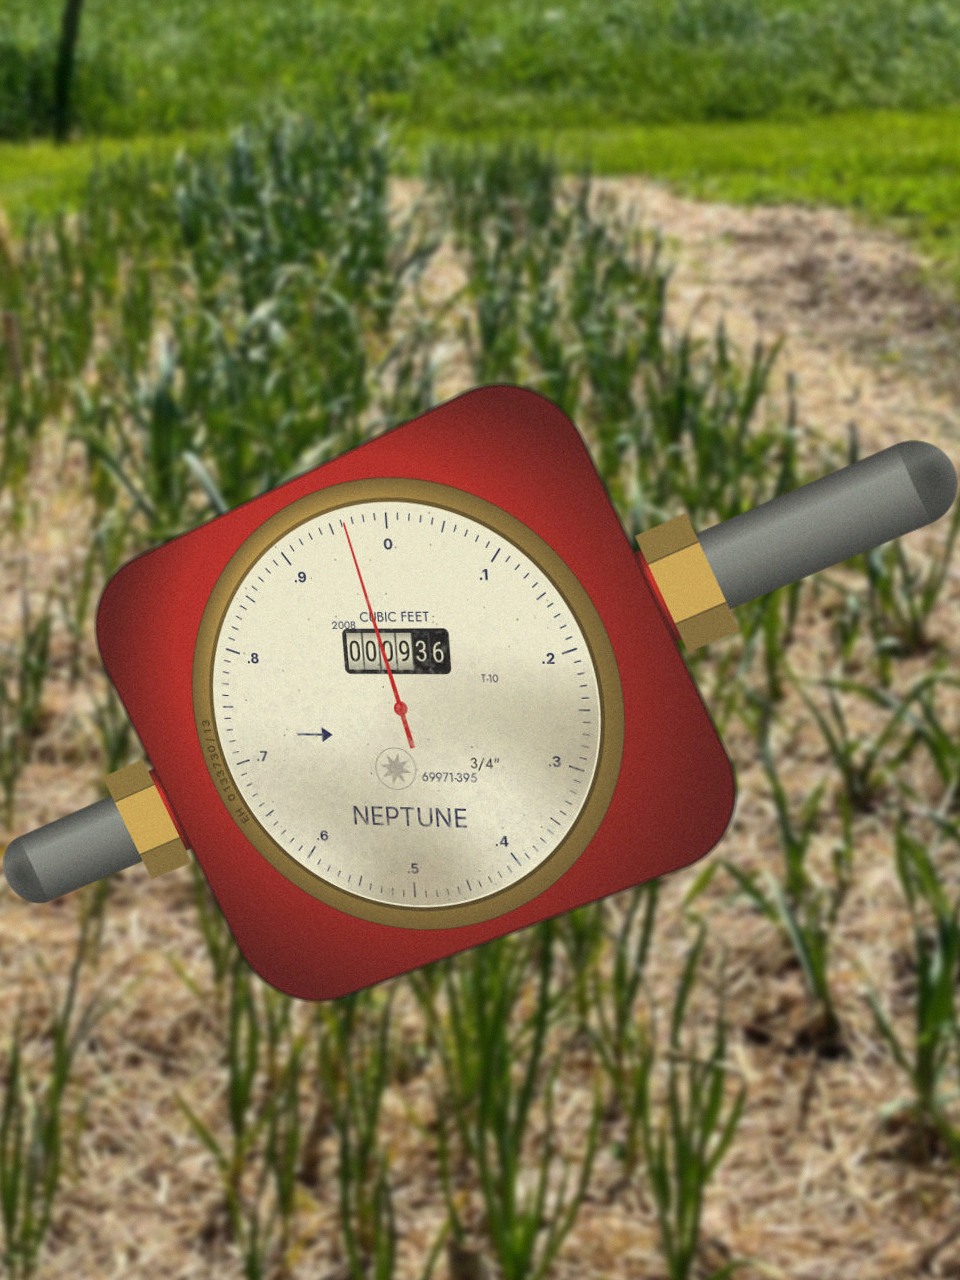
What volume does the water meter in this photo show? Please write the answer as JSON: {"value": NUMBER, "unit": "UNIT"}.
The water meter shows {"value": 935.96, "unit": "ft³"}
